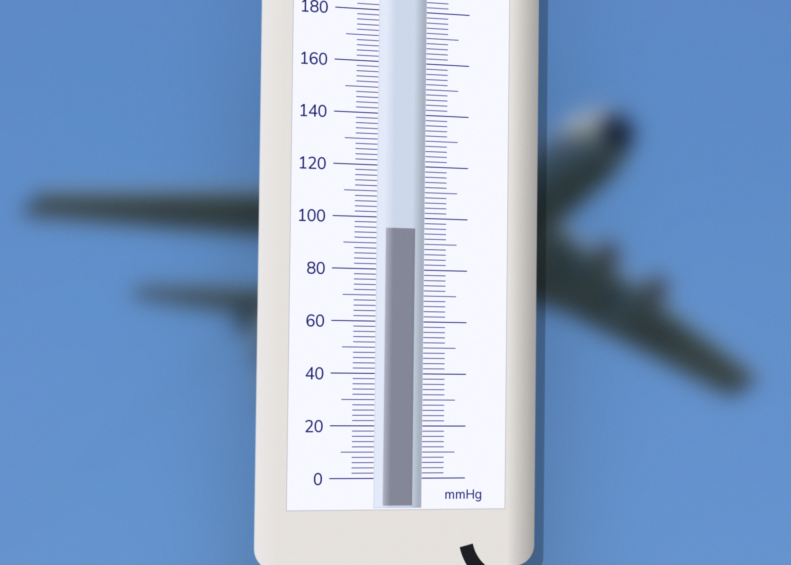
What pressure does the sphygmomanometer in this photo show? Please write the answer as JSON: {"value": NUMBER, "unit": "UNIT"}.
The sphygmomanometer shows {"value": 96, "unit": "mmHg"}
